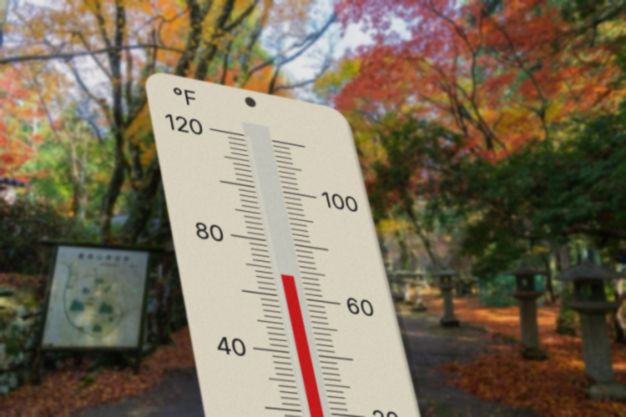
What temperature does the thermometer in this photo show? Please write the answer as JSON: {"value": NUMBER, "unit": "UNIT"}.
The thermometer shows {"value": 68, "unit": "°F"}
